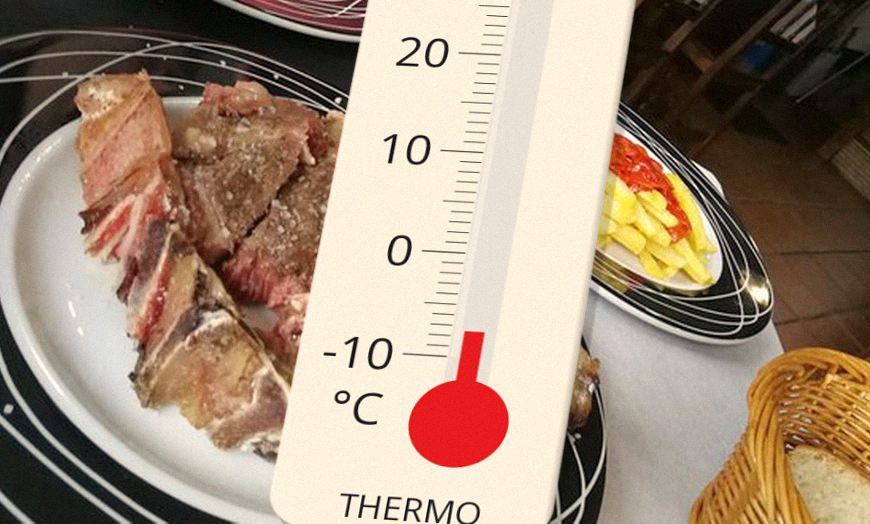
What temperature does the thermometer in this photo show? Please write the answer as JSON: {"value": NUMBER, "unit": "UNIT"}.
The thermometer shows {"value": -7.5, "unit": "°C"}
